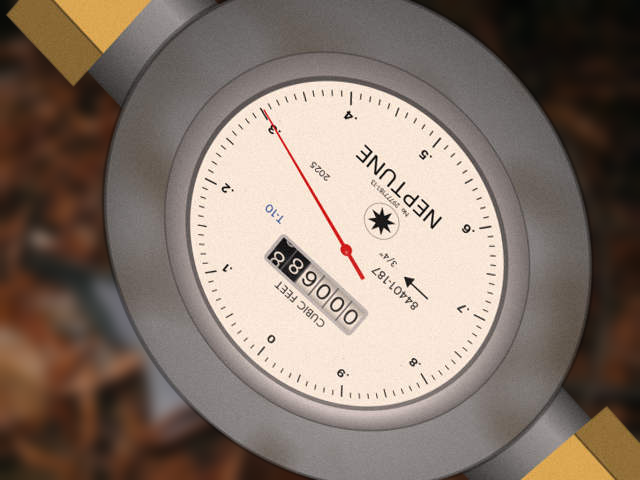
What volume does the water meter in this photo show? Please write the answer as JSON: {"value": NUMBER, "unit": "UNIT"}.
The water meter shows {"value": 688.30, "unit": "ft³"}
